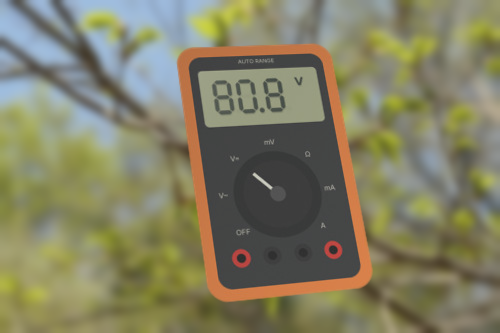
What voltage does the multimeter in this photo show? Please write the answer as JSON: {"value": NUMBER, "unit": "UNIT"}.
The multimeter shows {"value": 80.8, "unit": "V"}
